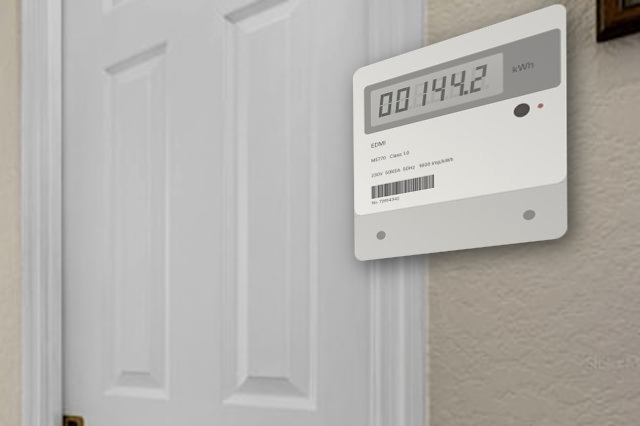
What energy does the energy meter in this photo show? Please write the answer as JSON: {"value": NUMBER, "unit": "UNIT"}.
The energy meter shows {"value": 144.2, "unit": "kWh"}
